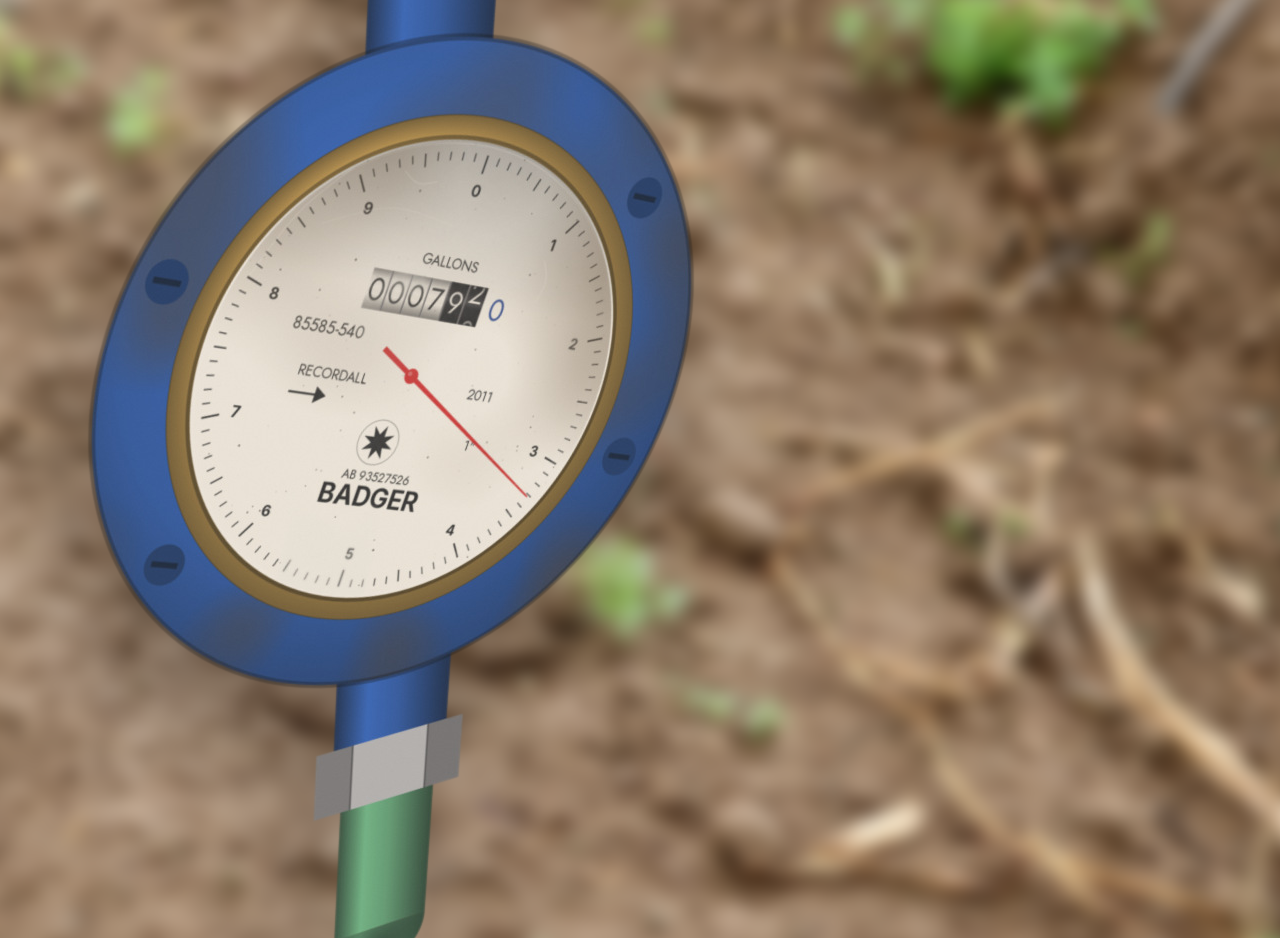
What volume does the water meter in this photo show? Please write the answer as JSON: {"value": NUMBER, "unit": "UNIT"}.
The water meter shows {"value": 7923.3, "unit": "gal"}
